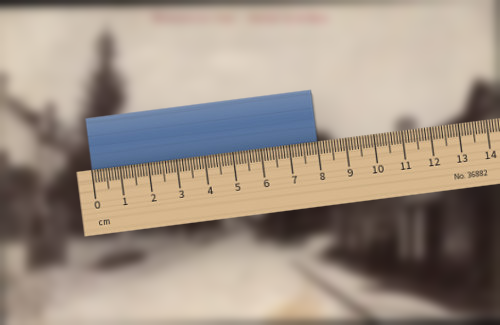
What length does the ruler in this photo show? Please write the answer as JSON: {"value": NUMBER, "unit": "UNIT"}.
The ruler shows {"value": 8, "unit": "cm"}
